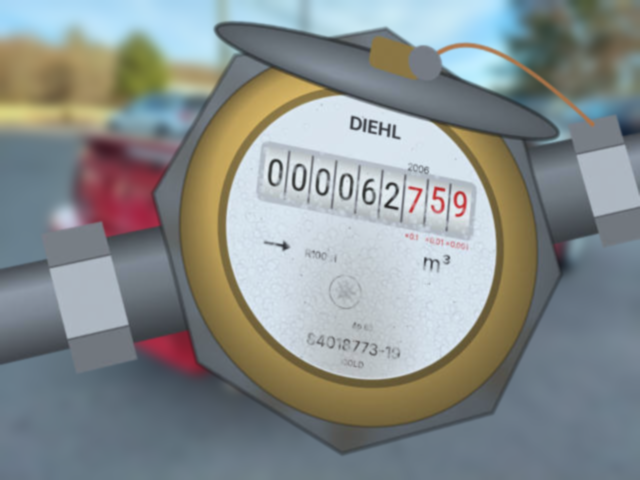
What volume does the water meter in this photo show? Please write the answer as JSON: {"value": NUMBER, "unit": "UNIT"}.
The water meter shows {"value": 62.759, "unit": "m³"}
